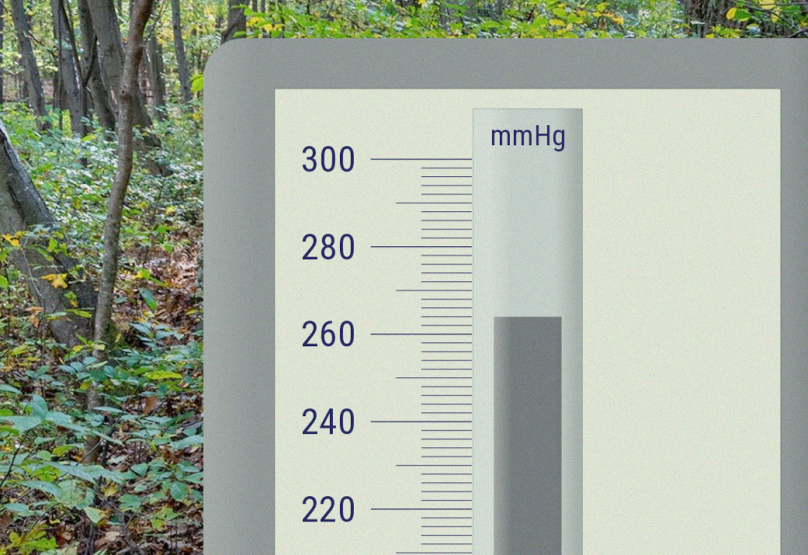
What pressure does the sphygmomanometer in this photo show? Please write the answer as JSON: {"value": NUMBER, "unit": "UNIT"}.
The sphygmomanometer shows {"value": 264, "unit": "mmHg"}
